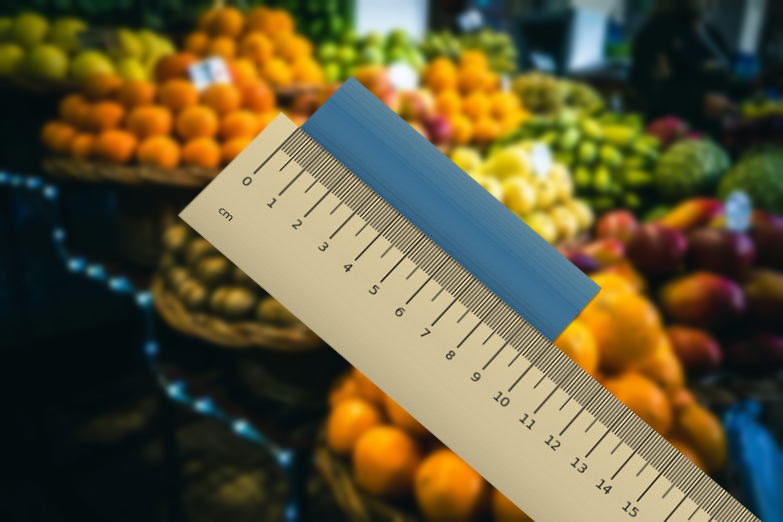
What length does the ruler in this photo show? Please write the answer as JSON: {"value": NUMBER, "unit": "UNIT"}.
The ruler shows {"value": 10, "unit": "cm"}
